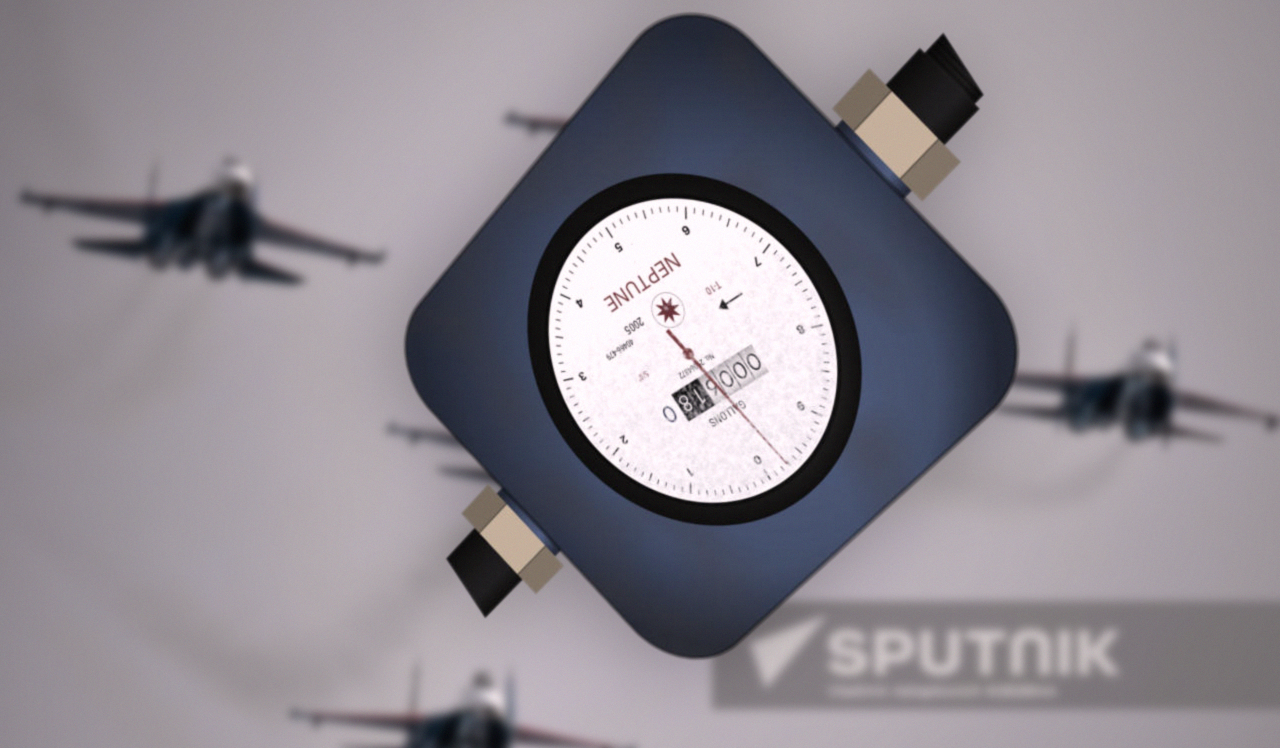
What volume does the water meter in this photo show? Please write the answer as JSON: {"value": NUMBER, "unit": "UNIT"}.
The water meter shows {"value": 6179.7, "unit": "gal"}
